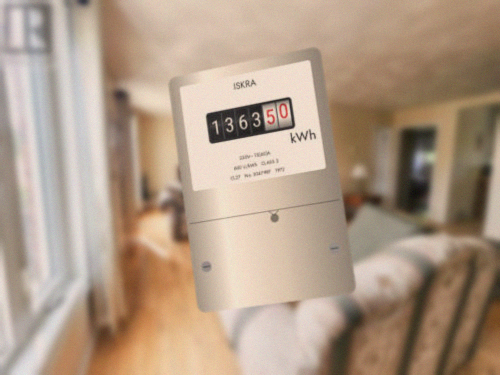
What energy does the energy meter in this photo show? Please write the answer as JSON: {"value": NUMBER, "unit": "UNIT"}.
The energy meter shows {"value": 1363.50, "unit": "kWh"}
